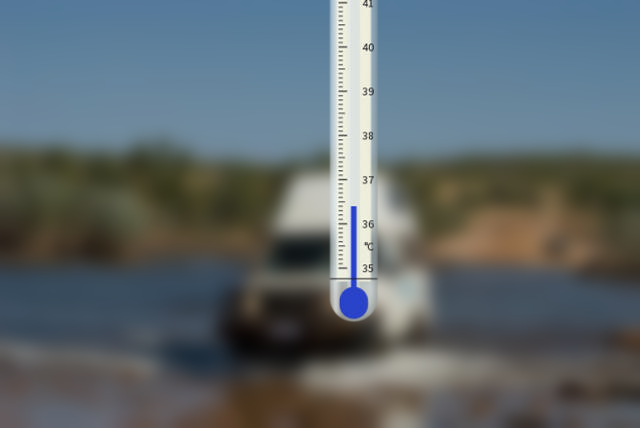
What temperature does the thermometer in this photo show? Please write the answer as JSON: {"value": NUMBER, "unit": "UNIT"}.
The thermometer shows {"value": 36.4, "unit": "°C"}
